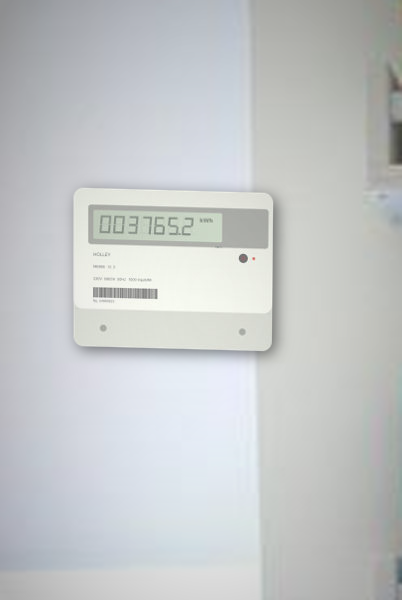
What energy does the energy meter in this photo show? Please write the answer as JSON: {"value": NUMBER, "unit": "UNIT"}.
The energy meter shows {"value": 3765.2, "unit": "kWh"}
